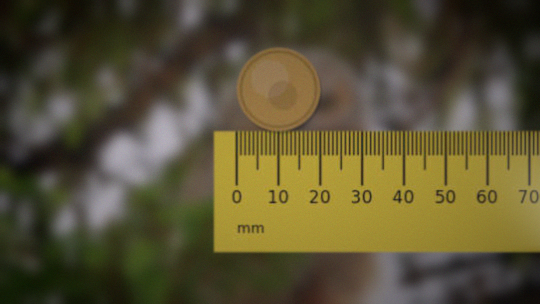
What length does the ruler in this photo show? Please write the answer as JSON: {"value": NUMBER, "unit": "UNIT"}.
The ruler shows {"value": 20, "unit": "mm"}
